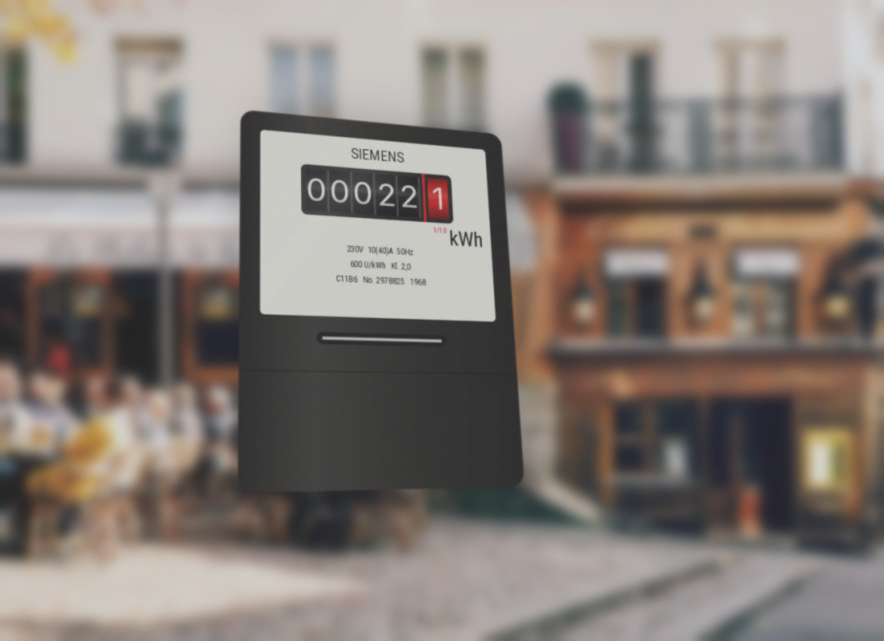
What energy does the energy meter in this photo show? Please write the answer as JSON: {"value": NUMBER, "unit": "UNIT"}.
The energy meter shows {"value": 22.1, "unit": "kWh"}
